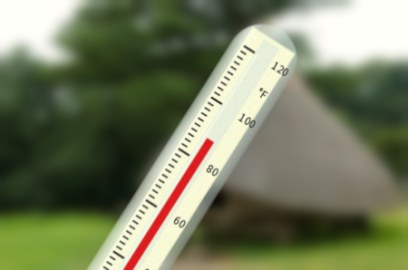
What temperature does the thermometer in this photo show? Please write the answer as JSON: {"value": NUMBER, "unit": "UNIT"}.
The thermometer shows {"value": 88, "unit": "°F"}
